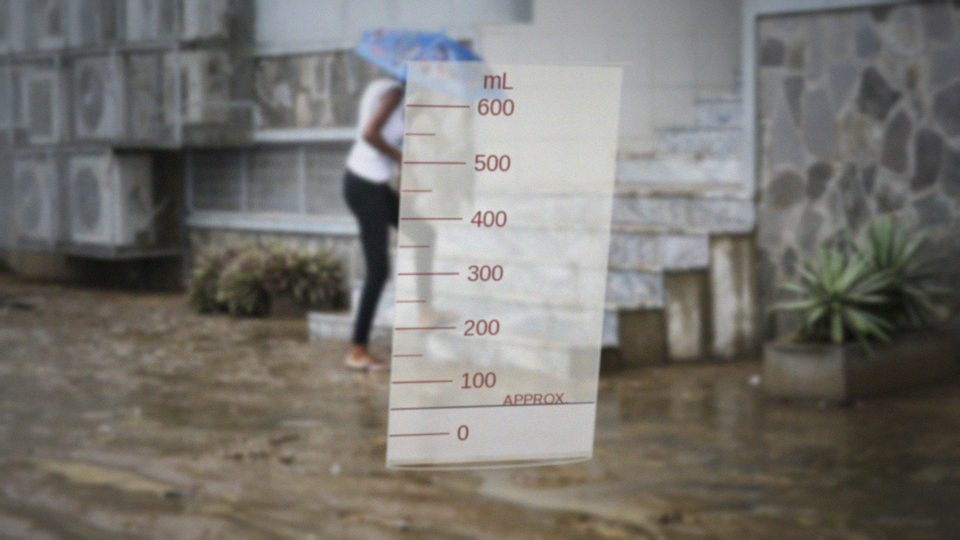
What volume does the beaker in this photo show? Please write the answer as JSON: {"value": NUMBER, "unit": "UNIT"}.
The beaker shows {"value": 50, "unit": "mL"}
